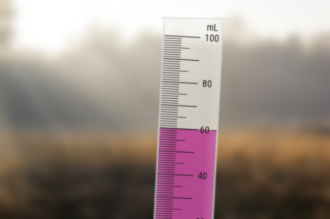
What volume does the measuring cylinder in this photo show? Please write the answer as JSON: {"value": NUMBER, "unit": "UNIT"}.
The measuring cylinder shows {"value": 60, "unit": "mL"}
